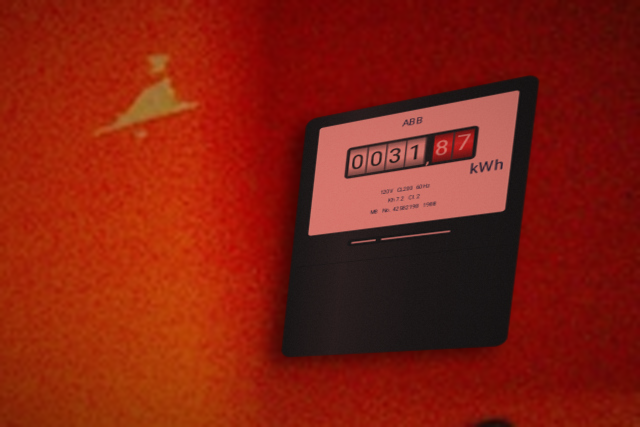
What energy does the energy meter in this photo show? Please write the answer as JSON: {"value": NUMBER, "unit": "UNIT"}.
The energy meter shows {"value": 31.87, "unit": "kWh"}
